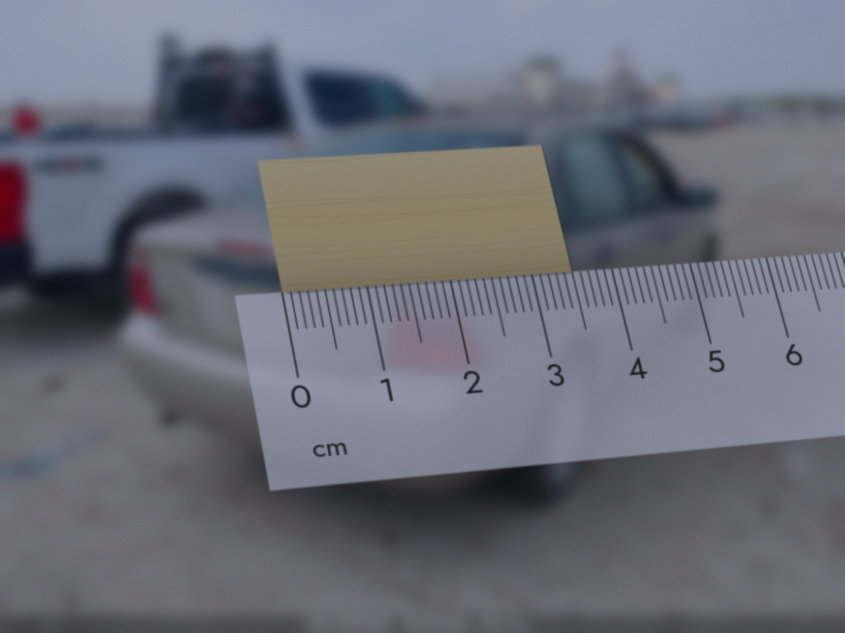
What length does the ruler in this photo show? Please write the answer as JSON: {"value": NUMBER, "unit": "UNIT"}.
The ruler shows {"value": 3.5, "unit": "cm"}
